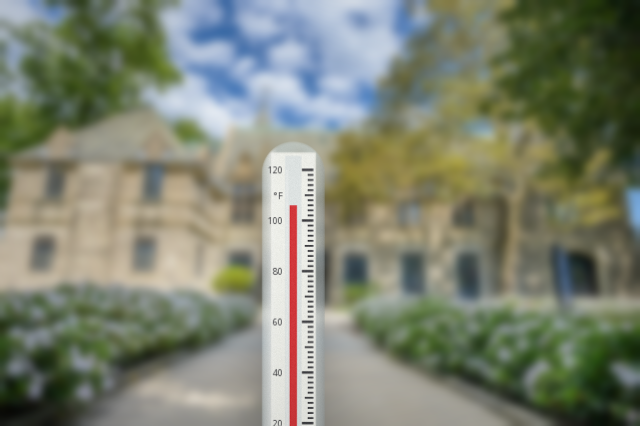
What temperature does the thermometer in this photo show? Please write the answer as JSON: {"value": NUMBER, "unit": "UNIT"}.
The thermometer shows {"value": 106, "unit": "°F"}
